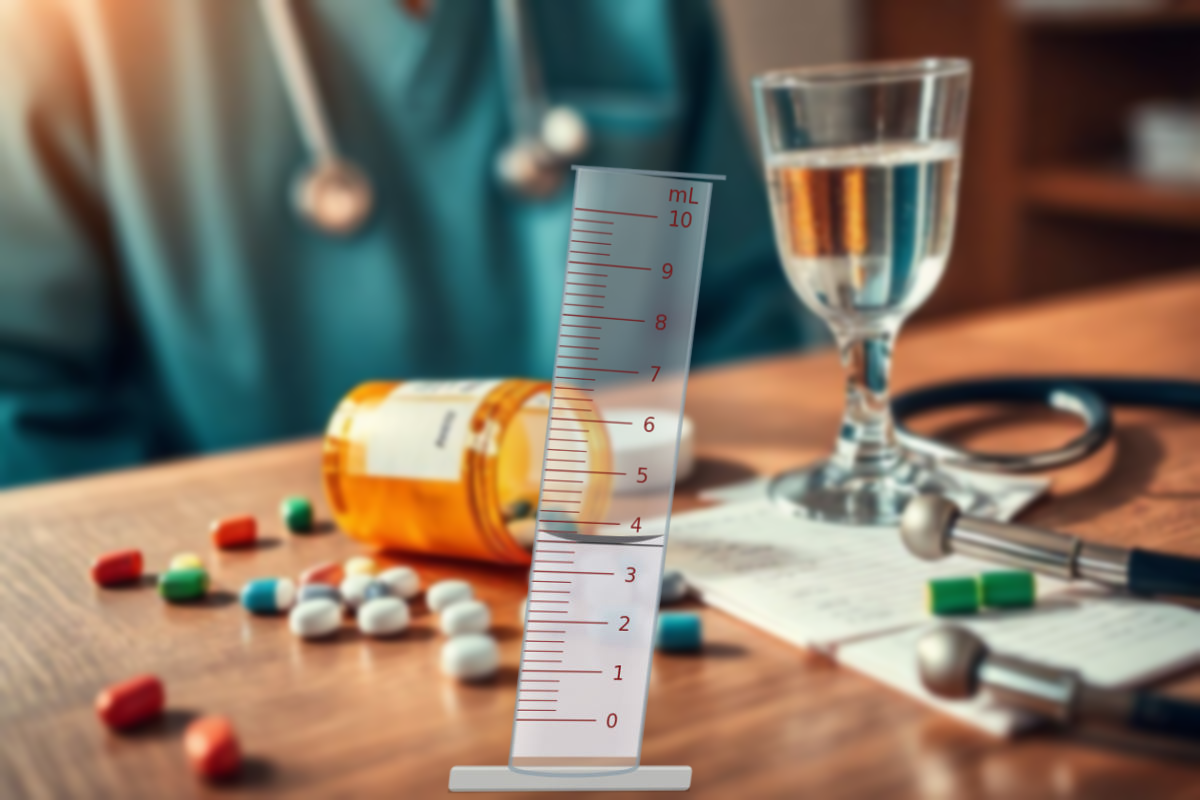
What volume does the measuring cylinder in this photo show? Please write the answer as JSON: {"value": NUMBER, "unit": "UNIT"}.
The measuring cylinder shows {"value": 3.6, "unit": "mL"}
